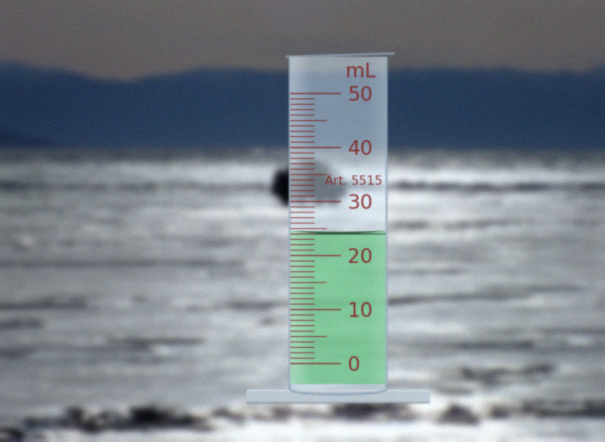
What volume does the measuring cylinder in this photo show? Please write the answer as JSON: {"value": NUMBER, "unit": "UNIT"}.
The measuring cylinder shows {"value": 24, "unit": "mL"}
